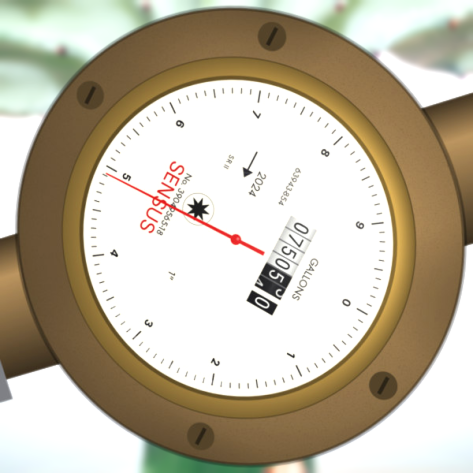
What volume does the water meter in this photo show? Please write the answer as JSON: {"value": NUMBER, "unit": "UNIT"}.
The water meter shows {"value": 750534.9, "unit": "gal"}
